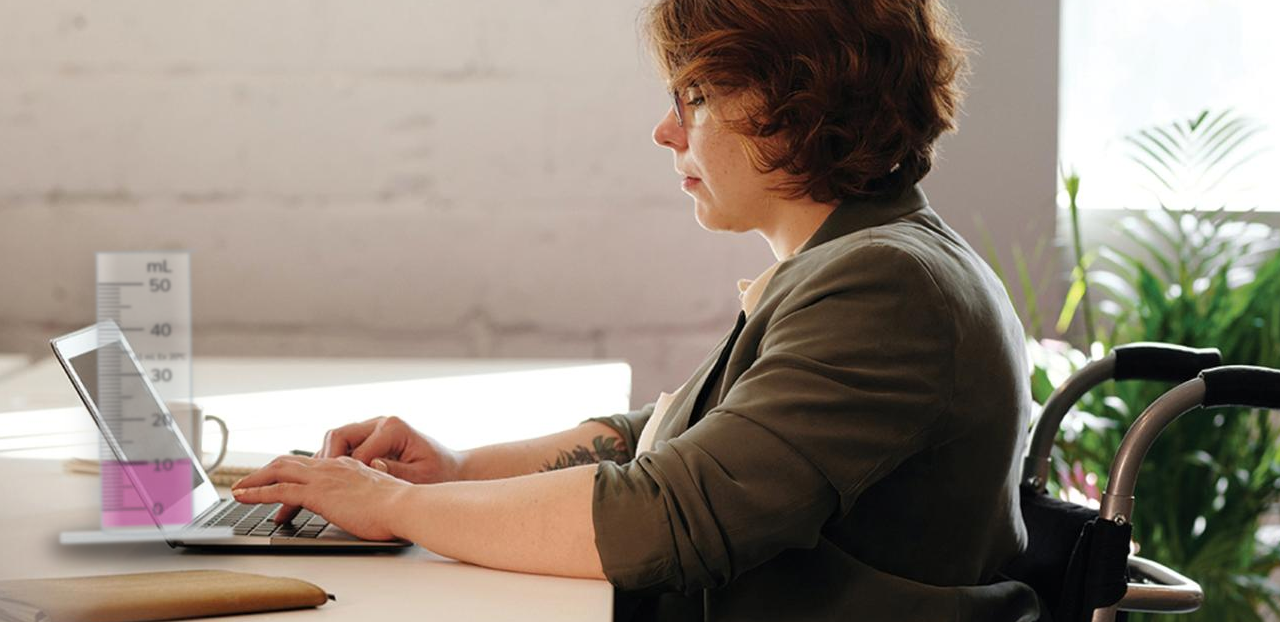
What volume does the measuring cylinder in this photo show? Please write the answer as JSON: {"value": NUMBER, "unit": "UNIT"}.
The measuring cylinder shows {"value": 10, "unit": "mL"}
